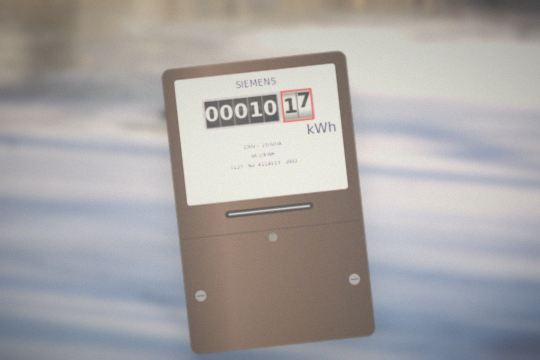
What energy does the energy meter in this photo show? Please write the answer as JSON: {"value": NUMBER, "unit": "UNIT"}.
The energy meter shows {"value": 10.17, "unit": "kWh"}
